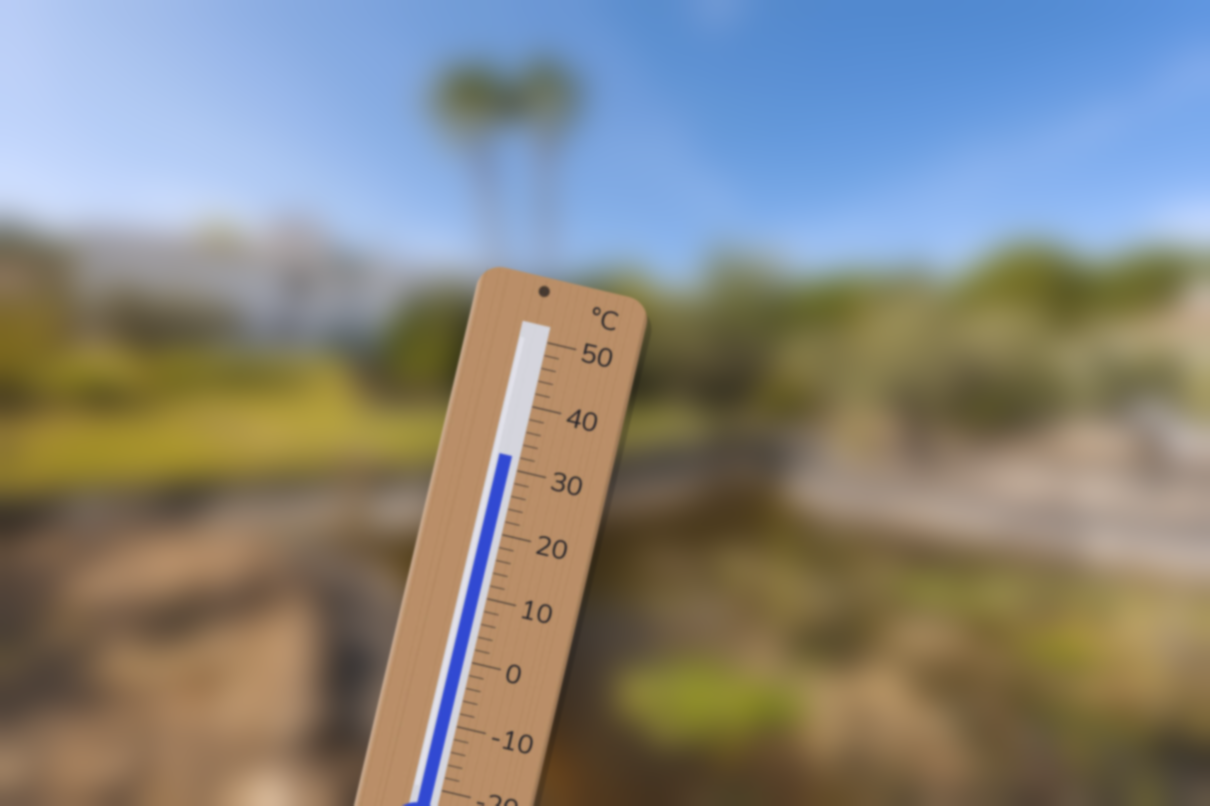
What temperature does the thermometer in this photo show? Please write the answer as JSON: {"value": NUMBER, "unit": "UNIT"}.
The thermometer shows {"value": 32, "unit": "°C"}
